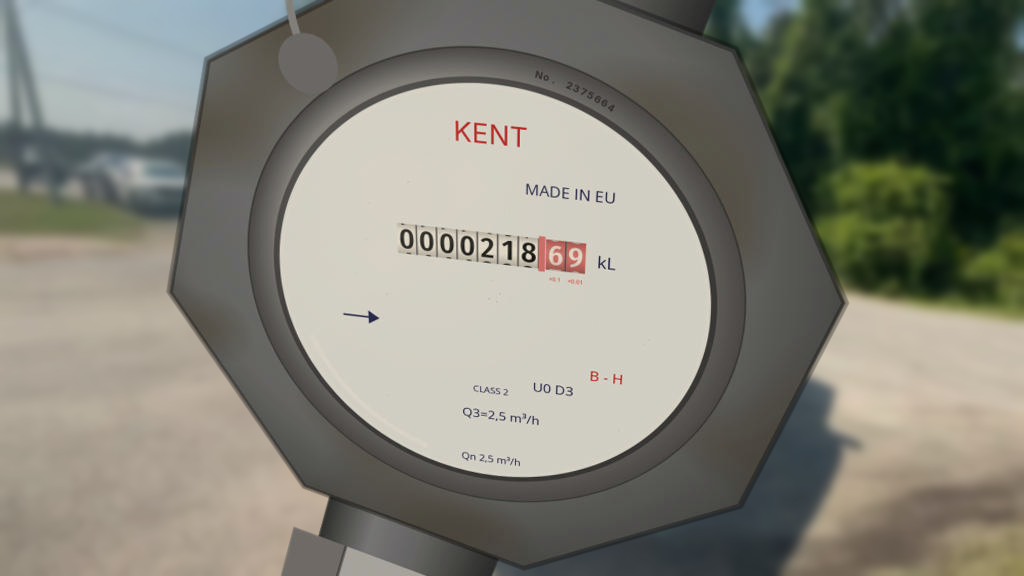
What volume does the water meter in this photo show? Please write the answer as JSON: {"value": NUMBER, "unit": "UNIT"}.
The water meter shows {"value": 218.69, "unit": "kL"}
